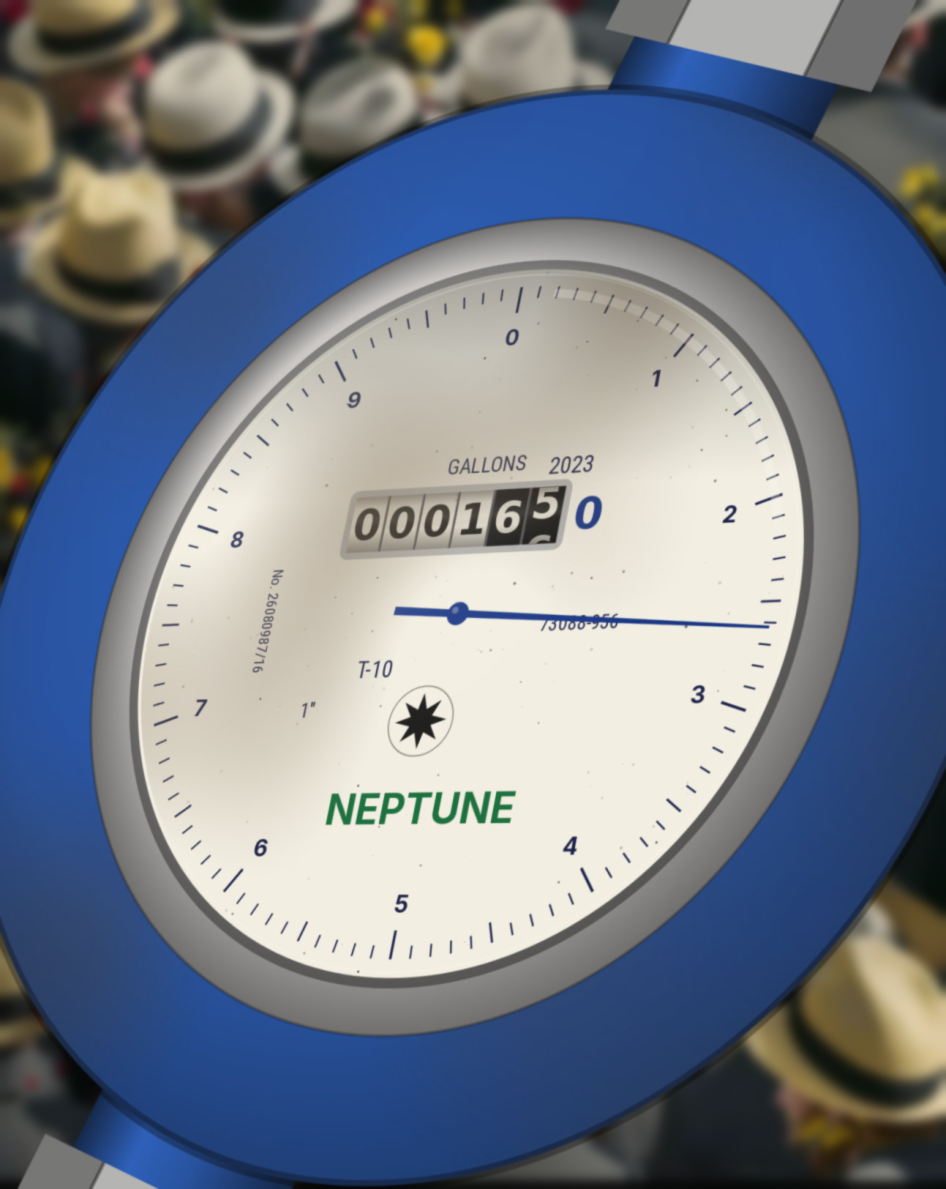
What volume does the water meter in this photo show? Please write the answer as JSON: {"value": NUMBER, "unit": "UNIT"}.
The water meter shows {"value": 1652.6, "unit": "gal"}
